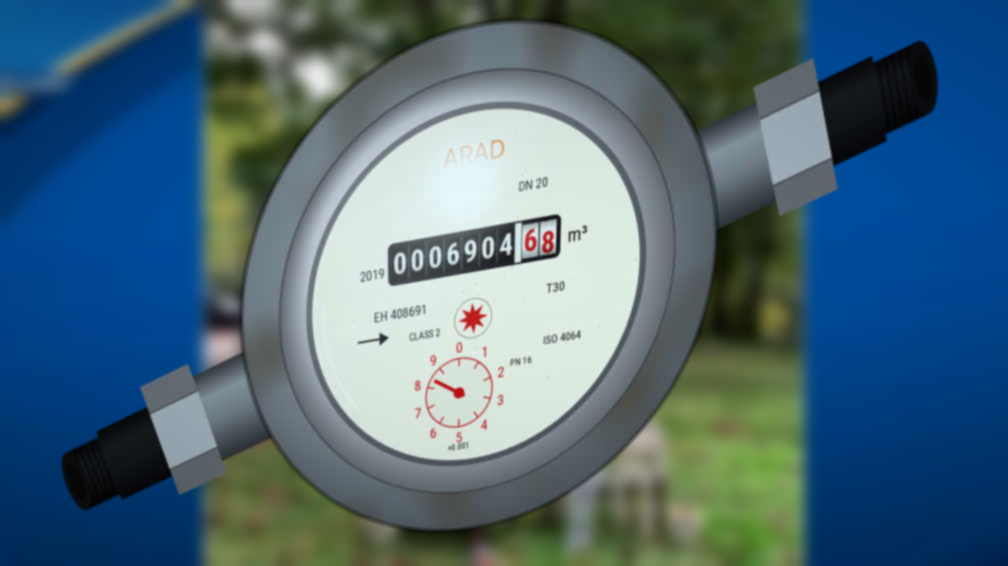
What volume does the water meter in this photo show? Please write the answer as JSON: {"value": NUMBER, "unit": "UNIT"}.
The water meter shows {"value": 6904.678, "unit": "m³"}
